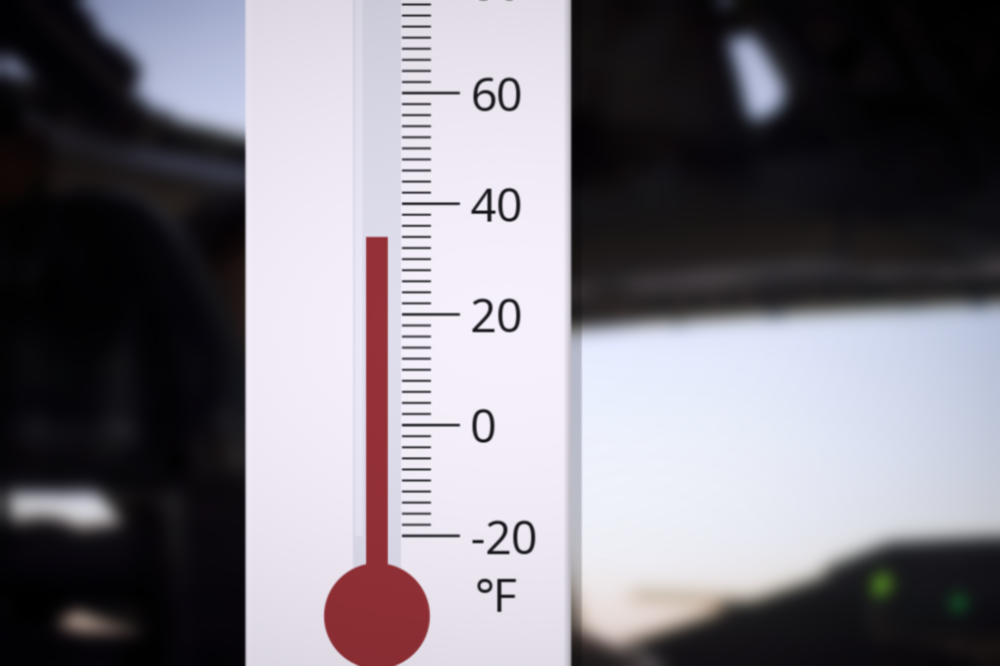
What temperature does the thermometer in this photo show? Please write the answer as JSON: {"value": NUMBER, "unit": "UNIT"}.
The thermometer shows {"value": 34, "unit": "°F"}
